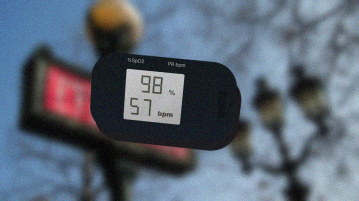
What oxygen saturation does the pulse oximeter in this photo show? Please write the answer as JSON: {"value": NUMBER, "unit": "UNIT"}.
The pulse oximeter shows {"value": 98, "unit": "%"}
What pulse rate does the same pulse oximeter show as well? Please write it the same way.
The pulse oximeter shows {"value": 57, "unit": "bpm"}
